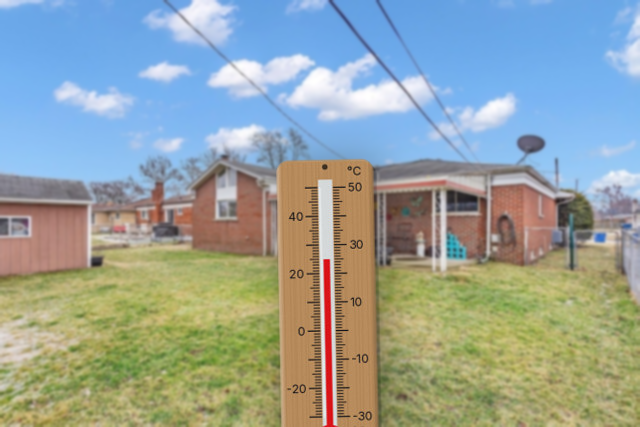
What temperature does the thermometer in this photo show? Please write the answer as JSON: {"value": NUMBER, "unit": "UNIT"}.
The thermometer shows {"value": 25, "unit": "°C"}
